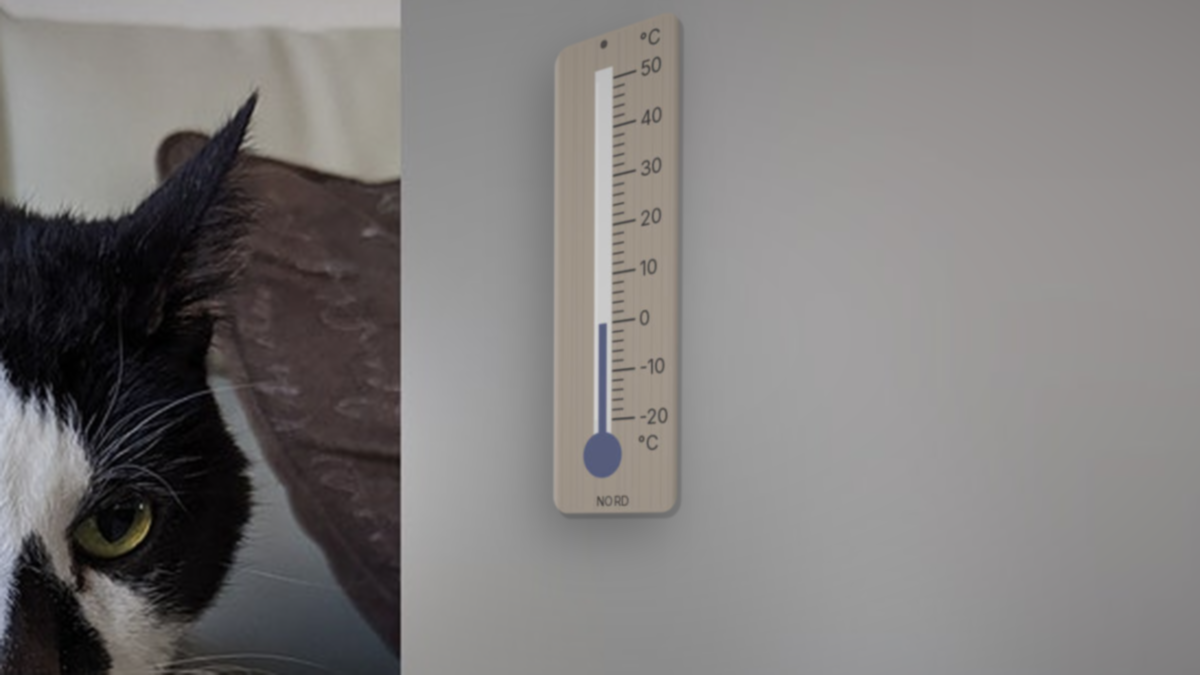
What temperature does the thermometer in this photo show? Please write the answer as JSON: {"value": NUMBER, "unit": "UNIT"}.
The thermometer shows {"value": 0, "unit": "°C"}
